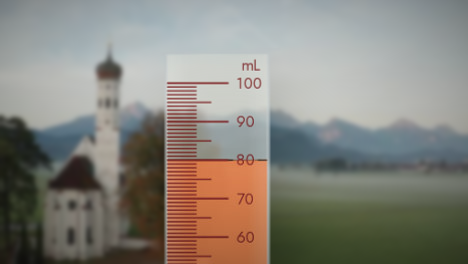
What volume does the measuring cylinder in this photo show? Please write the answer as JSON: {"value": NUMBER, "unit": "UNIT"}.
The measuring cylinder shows {"value": 80, "unit": "mL"}
